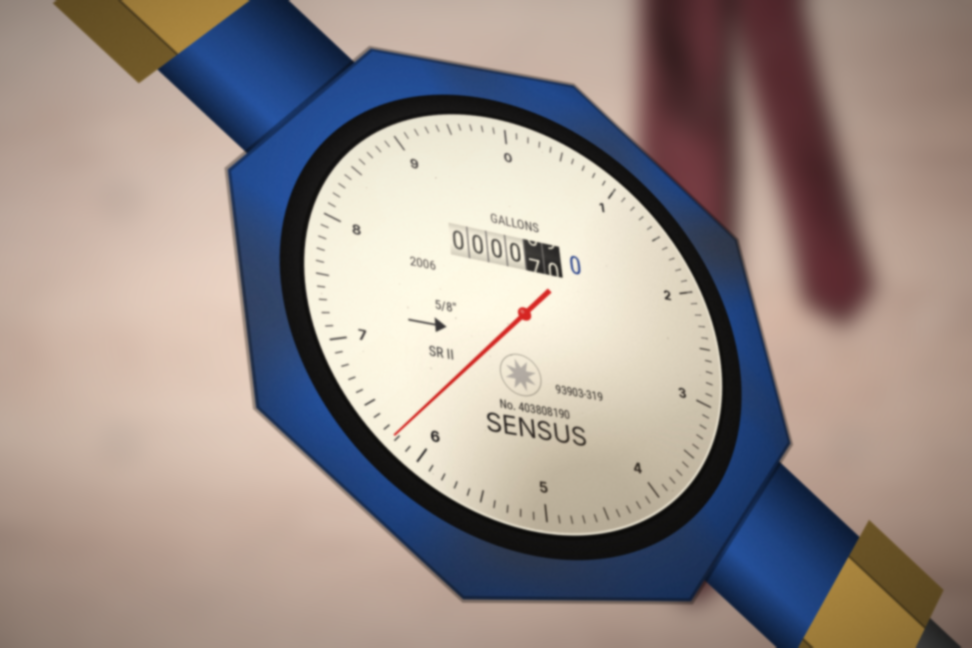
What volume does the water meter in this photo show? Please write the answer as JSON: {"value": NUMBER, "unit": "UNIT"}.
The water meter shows {"value": 696.2, "unit": "gal"}
